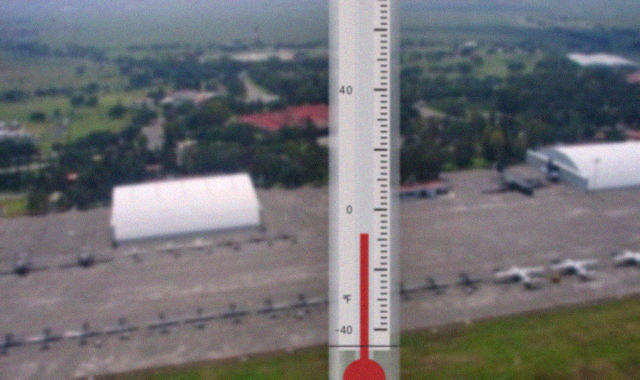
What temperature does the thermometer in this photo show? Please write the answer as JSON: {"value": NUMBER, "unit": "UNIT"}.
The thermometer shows {"value": -8, "unit": "°F"}
